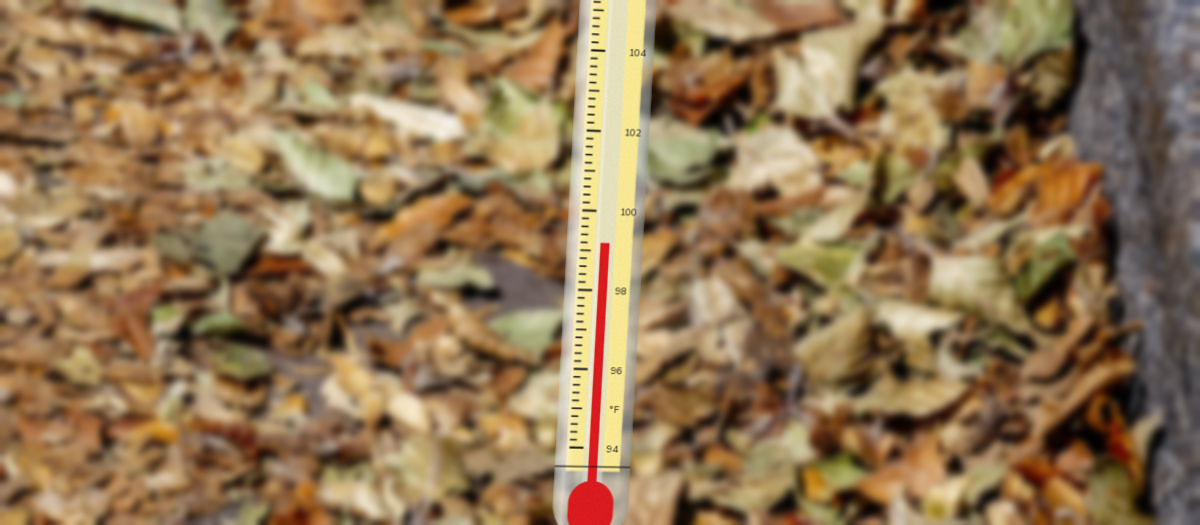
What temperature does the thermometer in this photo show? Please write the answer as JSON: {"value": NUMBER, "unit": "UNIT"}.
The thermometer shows {"value": 99.2, "unit": "°F"}
